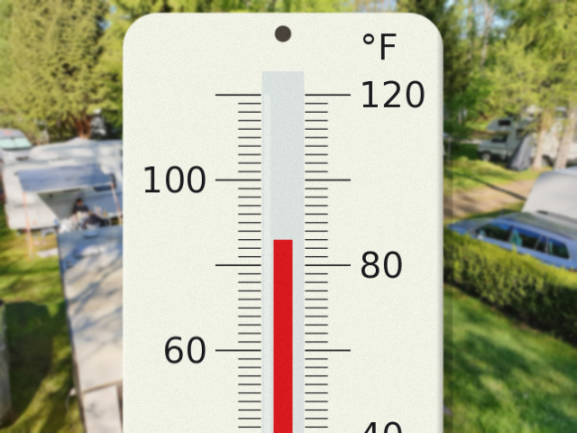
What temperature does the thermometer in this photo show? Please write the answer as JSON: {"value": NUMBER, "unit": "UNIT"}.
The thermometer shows {"value": 86, "unit": "°F"}
